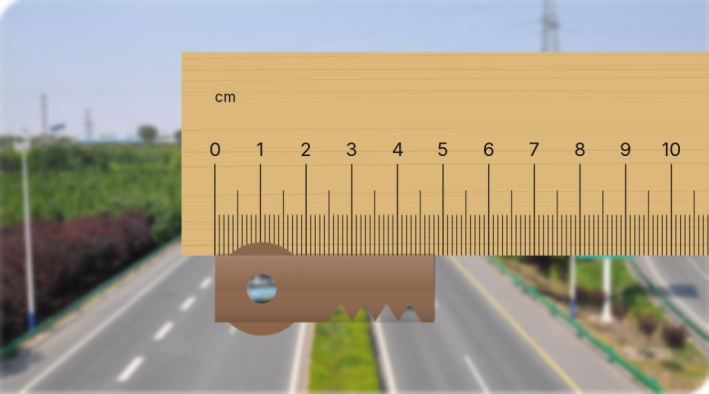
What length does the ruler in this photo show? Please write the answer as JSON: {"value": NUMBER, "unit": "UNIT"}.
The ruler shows {"value": 4.8, "unit": "cm"}
